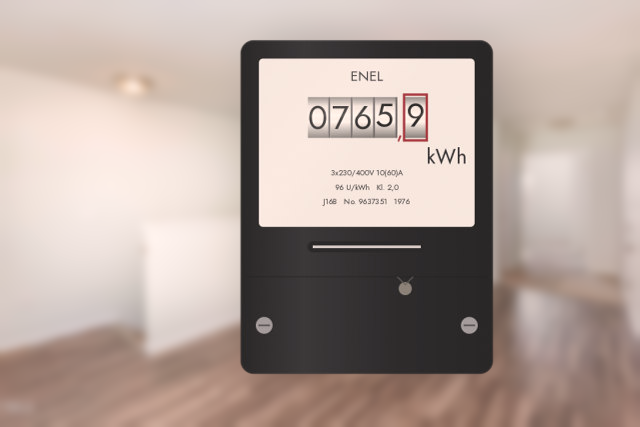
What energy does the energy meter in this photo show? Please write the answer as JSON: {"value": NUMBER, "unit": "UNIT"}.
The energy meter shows {"value": 765.9, "unit": "kWh"}
